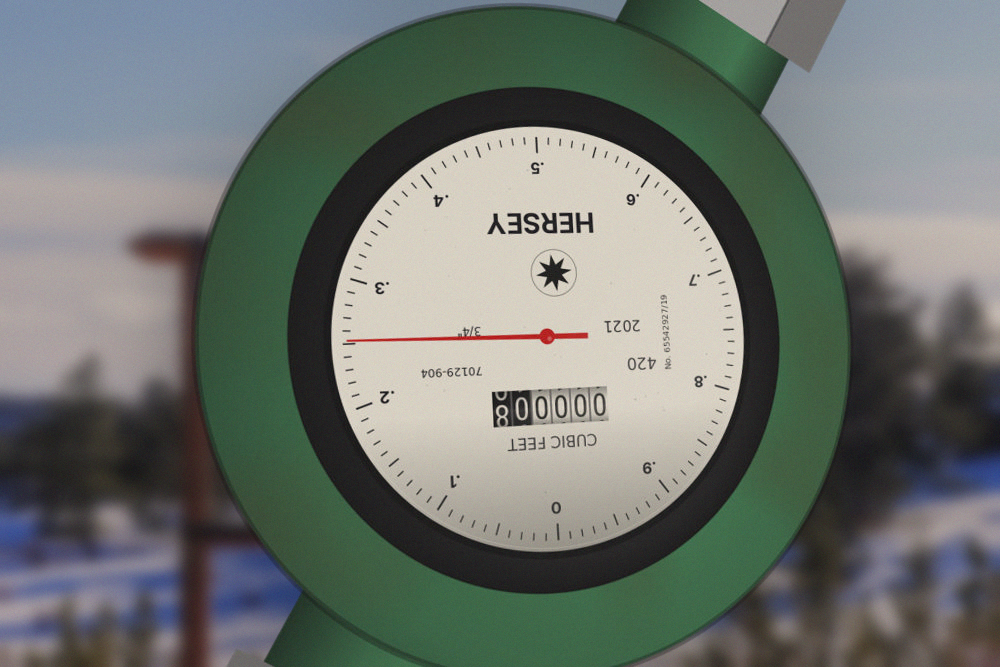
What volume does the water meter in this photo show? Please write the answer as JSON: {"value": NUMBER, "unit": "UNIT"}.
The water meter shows {"value": 8.25, "unit": "ft³"}
